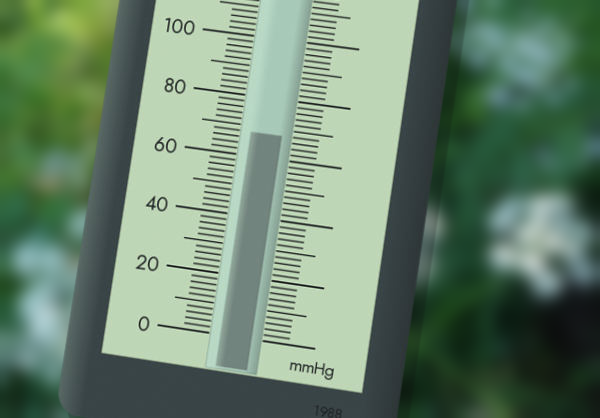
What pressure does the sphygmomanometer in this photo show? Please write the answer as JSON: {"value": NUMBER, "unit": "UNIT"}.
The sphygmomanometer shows {"value": 68, "unit": "mmHg"}
